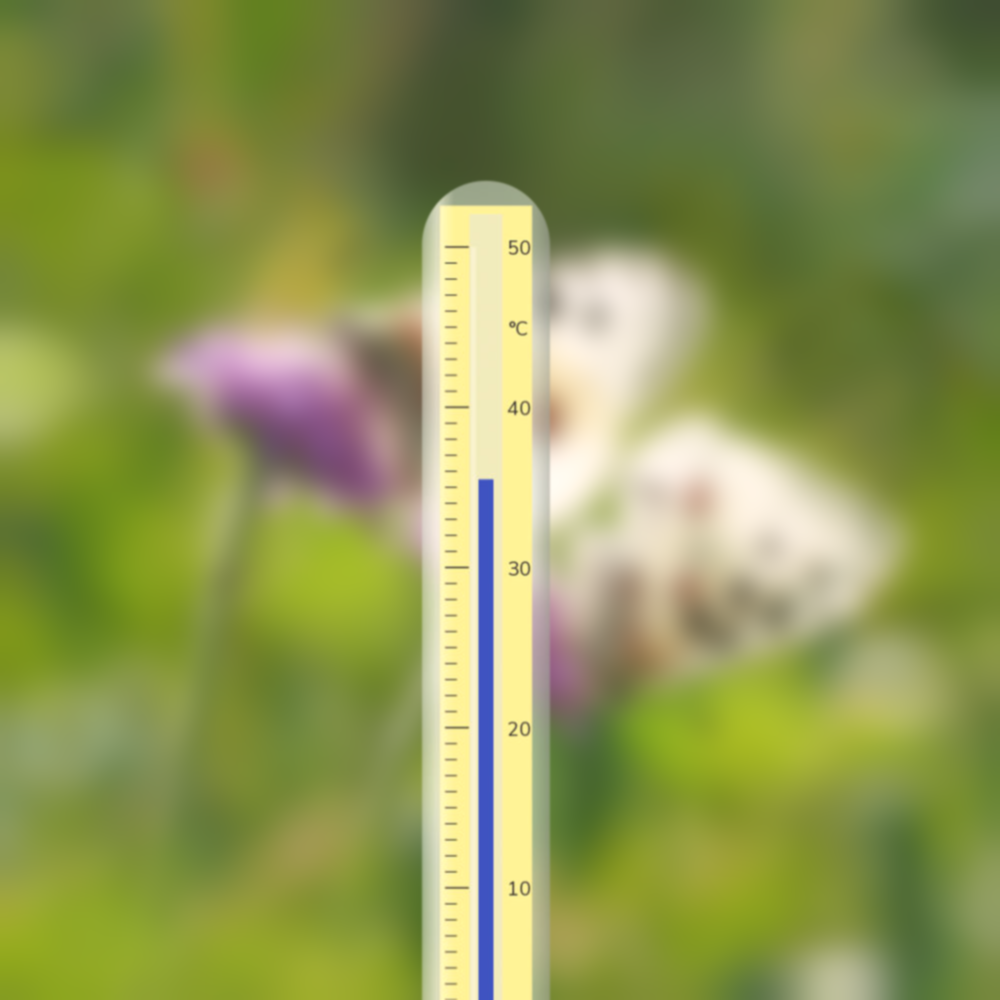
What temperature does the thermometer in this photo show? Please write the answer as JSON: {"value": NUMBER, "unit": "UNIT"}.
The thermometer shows {"value": 35.5, "unit": "°C"}
